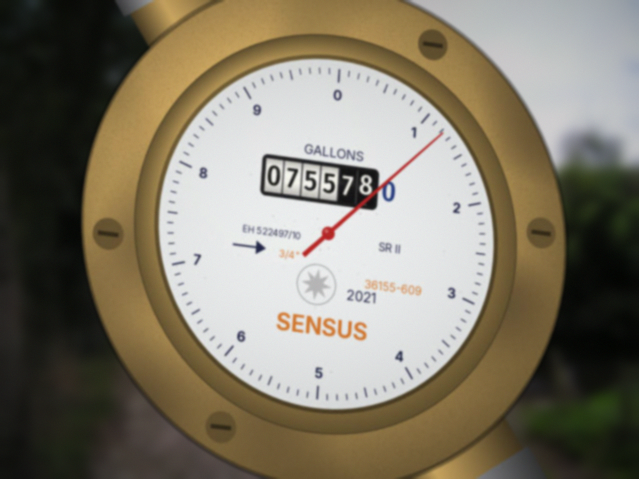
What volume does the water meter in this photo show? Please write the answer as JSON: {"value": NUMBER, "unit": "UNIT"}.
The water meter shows {"value": 755781.2, "unit": "gal"}
